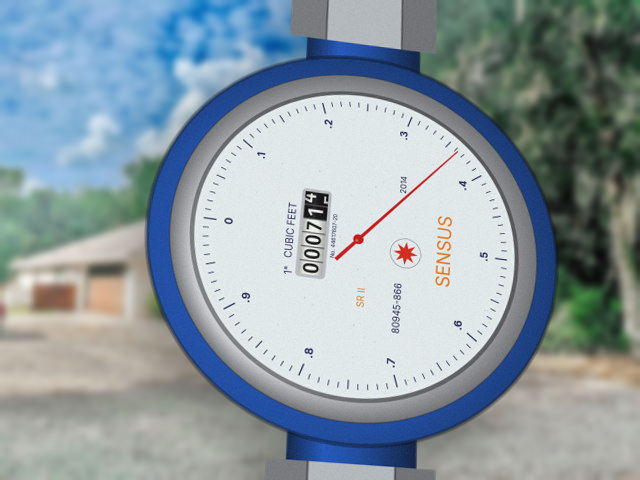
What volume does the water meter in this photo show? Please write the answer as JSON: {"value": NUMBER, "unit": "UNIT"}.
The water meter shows {"value": 714.36, "unit": "ft³"}
